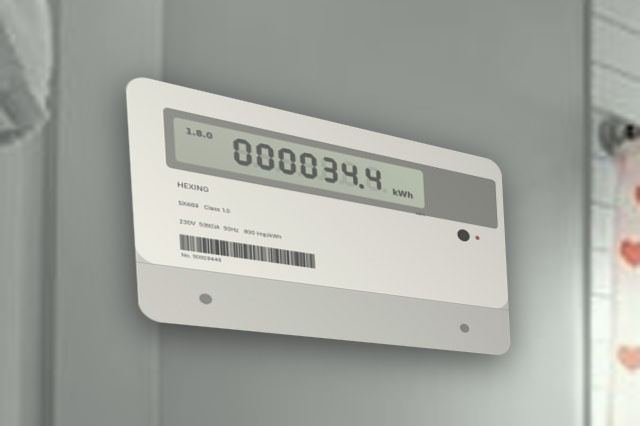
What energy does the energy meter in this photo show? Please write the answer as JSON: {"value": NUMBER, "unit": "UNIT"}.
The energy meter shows {"value": 34.4, "unit": "kWh"}
